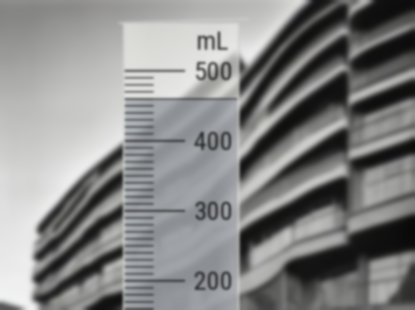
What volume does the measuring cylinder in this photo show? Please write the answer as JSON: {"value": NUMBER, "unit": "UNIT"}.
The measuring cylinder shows {"value": 460, "unit": "mL"}
